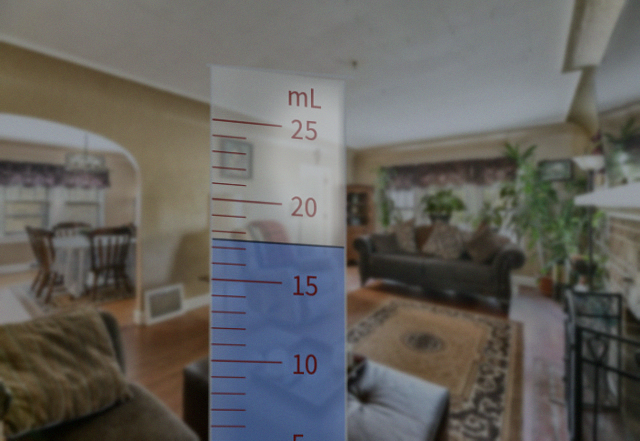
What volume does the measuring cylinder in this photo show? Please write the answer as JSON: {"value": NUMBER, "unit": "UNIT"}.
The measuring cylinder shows {"value": 17.5, "unit": "mL"}
